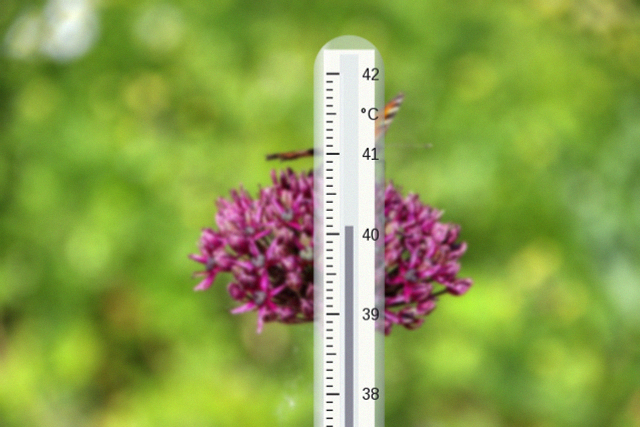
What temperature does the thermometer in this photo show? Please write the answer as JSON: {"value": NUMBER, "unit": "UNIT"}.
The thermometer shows {"value": 40.1, "unit": "°C"}
